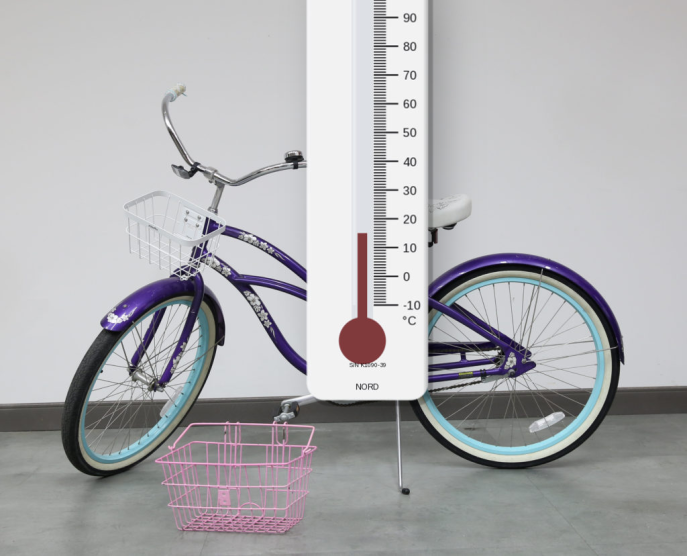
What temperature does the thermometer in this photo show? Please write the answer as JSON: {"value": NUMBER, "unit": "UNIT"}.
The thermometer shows {"value": 15, "unit": "°C"}
